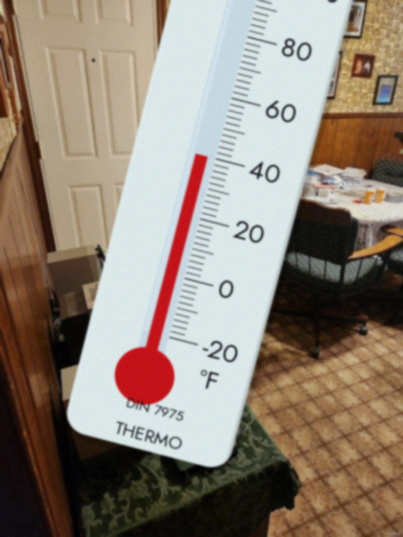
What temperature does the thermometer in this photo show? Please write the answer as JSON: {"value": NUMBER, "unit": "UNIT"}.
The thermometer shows {"value": 40, "unit": "°F"}
